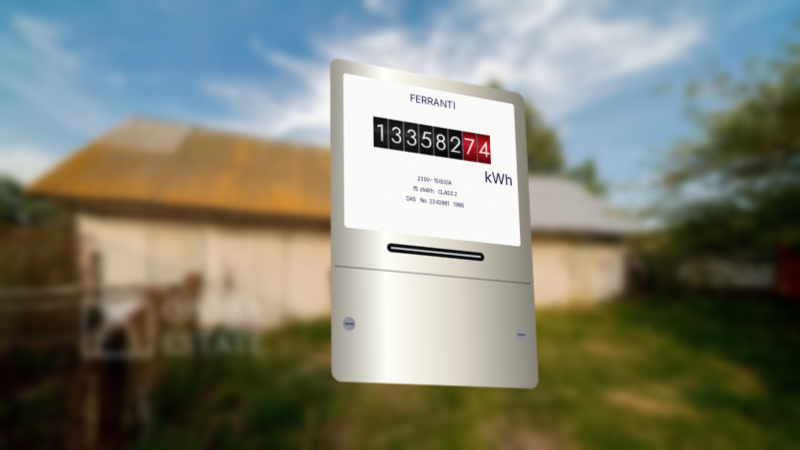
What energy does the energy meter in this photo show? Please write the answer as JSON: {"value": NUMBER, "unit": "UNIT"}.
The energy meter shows {"value": 133582.74, "unit": "kWh"}
